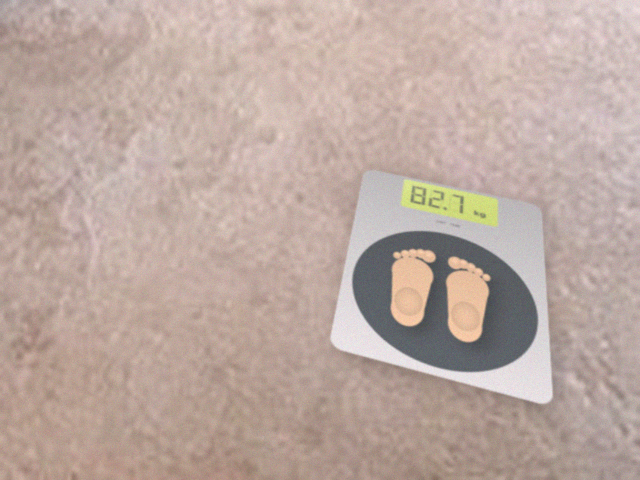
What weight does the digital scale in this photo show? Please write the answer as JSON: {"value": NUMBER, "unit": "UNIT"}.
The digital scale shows {"value": 82.7, "unit": "kg"}
